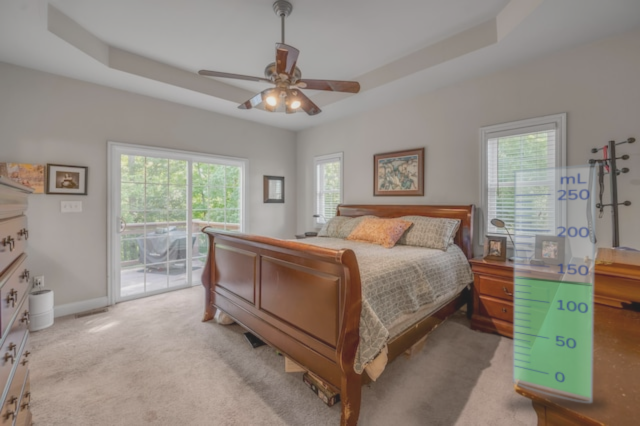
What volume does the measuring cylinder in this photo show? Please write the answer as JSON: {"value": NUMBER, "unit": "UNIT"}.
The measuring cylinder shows {"value": 130, "unit": "mL"}
